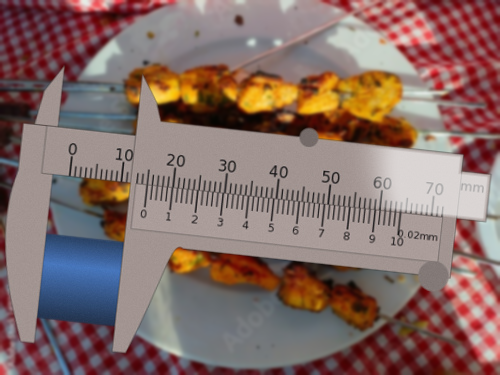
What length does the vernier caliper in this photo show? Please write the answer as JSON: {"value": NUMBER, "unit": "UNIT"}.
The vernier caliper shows {"value": 15.0, "unit": "mm"}
